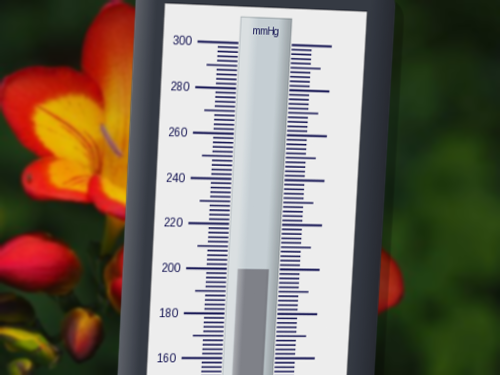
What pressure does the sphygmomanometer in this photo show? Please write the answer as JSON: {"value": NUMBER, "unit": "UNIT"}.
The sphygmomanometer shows {"value": 200, "unit": "mmHg"}
